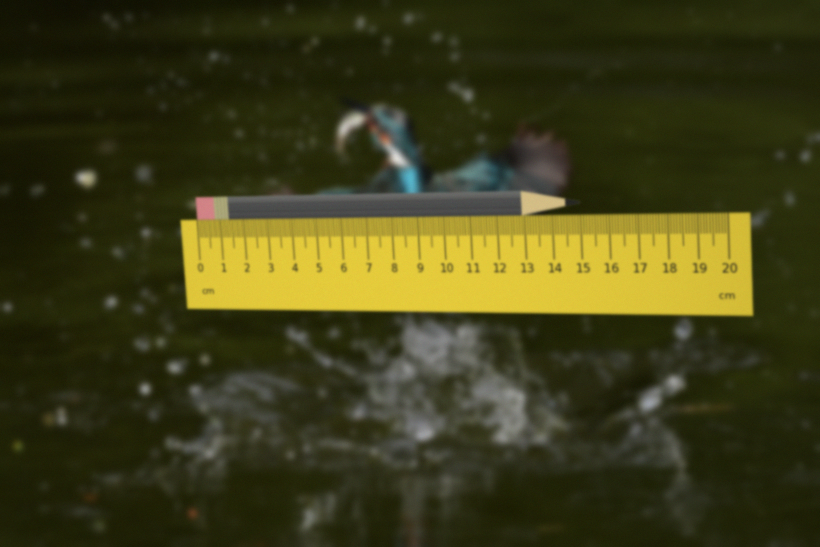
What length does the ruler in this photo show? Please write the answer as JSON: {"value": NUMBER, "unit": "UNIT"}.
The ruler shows {"value": 15, "unit": "cm"}
